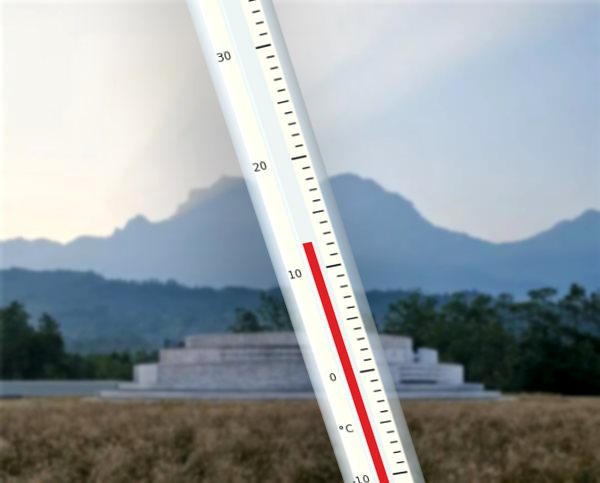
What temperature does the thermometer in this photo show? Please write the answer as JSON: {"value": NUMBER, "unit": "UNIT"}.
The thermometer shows {"value": 12.5, "unit": "°C"}
